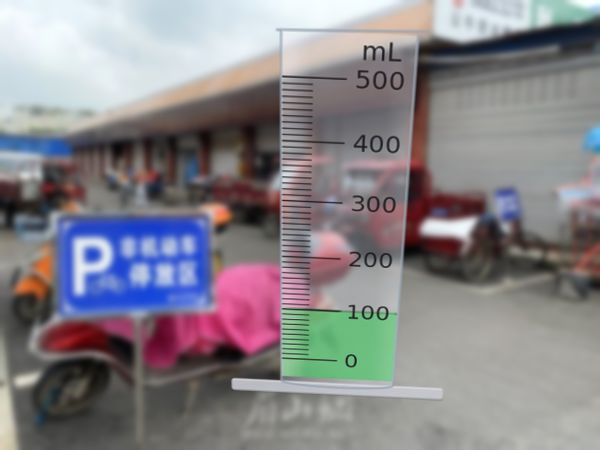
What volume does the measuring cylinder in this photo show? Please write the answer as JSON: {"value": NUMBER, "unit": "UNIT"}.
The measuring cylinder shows {"value": 100, "unit": "mL"}
